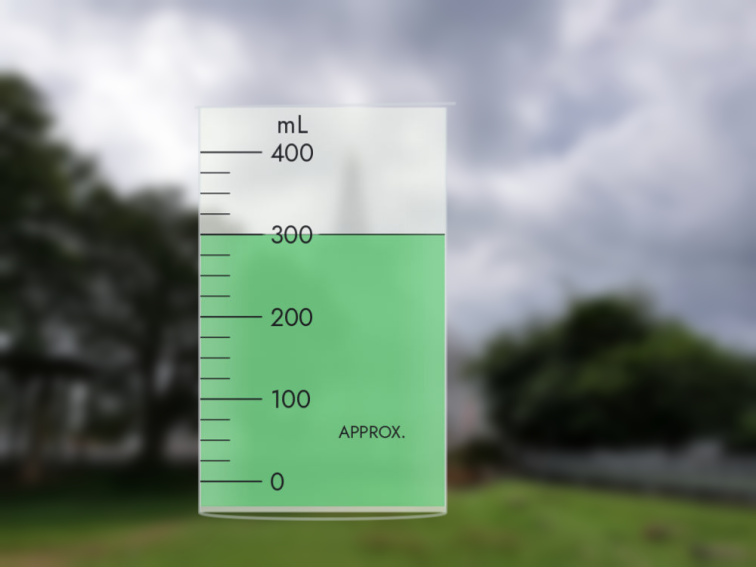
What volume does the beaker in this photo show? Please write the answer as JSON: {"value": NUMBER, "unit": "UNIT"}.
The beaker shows {"value": 300, "unit": "mL"}
